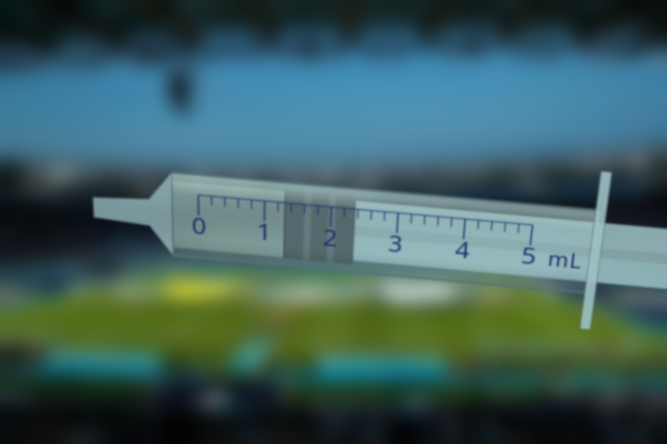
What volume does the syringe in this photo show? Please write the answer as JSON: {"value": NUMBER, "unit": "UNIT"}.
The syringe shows {"value": 1.3, "unit": "mL"}
